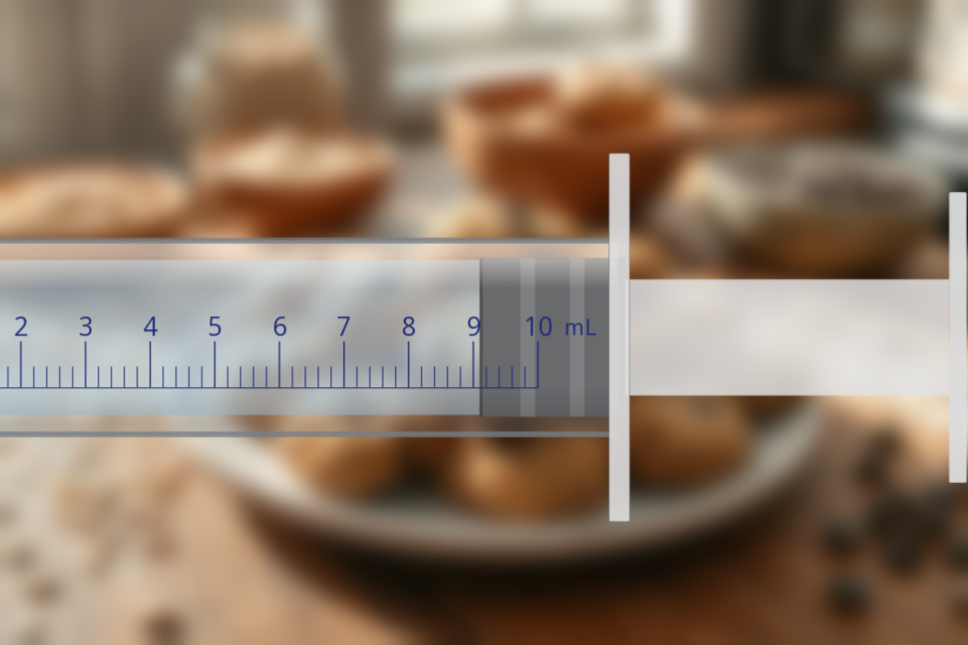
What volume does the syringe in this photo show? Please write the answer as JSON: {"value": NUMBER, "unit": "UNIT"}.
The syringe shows {"value": 9.1, "unit": "mL"}
